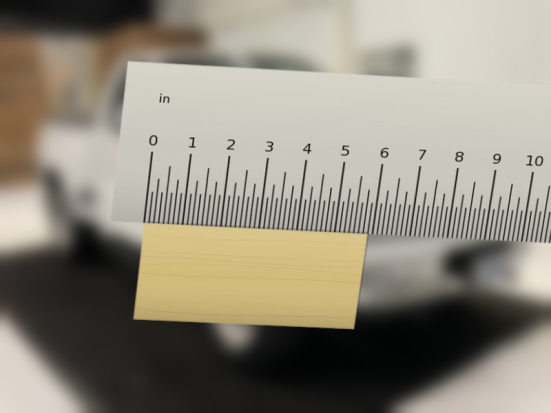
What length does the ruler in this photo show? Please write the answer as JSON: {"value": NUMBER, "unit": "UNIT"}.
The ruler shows {"value": 5.875, "unit": "in"}
